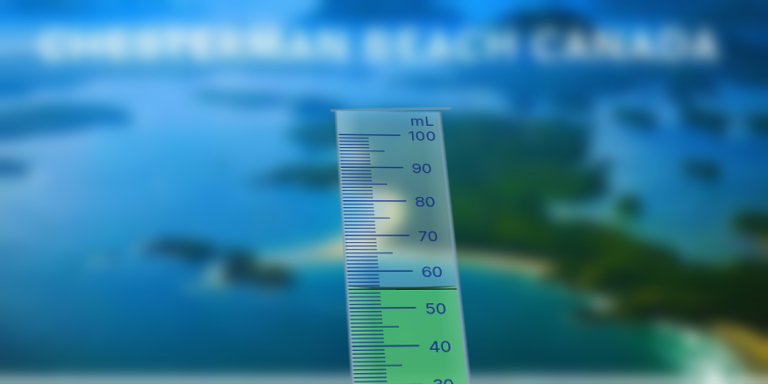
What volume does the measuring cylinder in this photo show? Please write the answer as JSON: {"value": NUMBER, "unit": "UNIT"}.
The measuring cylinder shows {"value": 55, "unit": "mL"}
